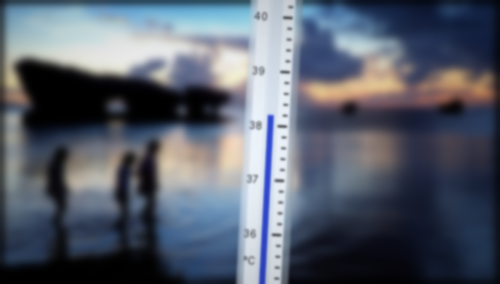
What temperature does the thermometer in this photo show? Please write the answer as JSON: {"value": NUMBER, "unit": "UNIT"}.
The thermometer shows {"value": 38.2, "unit": "°C"}
